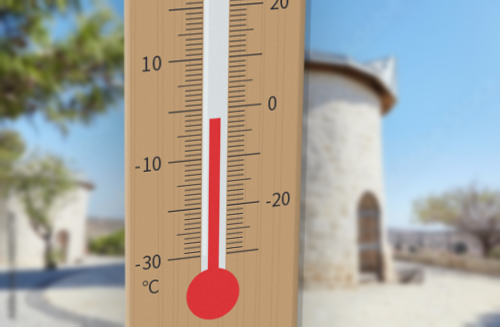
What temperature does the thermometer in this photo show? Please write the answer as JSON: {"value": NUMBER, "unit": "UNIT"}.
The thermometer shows {"value": -2, "unit": "°C"}
